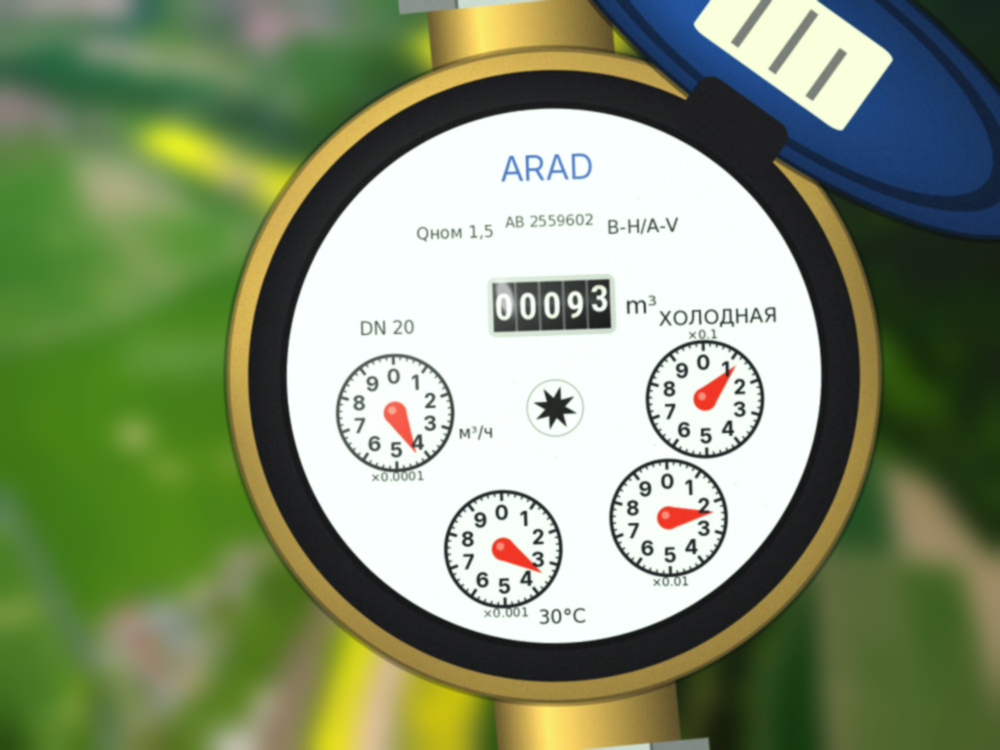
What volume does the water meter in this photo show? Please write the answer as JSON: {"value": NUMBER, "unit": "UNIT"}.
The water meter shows {"value": 93.1234, "unit": "m³"}
